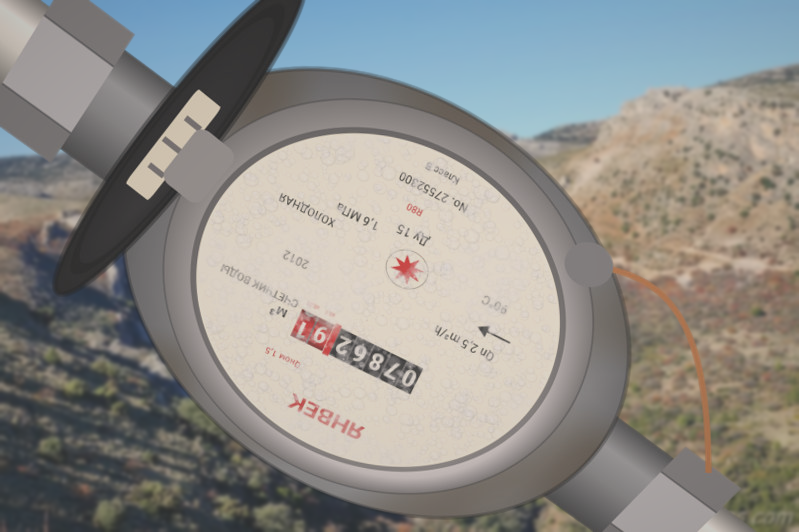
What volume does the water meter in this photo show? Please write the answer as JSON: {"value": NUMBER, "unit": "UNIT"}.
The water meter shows {"value": 7862.91, "unit": "m³"}
